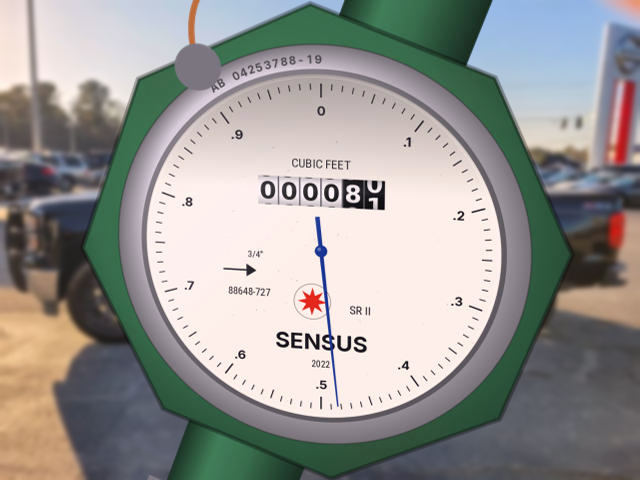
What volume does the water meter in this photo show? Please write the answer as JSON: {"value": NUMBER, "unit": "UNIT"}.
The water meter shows {"value": 80.48, "unit": "ft³"}
